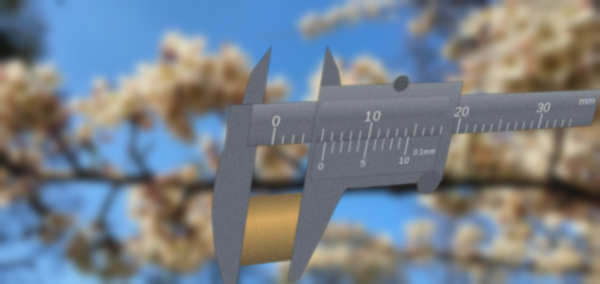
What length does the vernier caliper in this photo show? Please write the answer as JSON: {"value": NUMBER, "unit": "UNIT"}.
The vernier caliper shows {"value": 5.4, "unit": "mm"}
